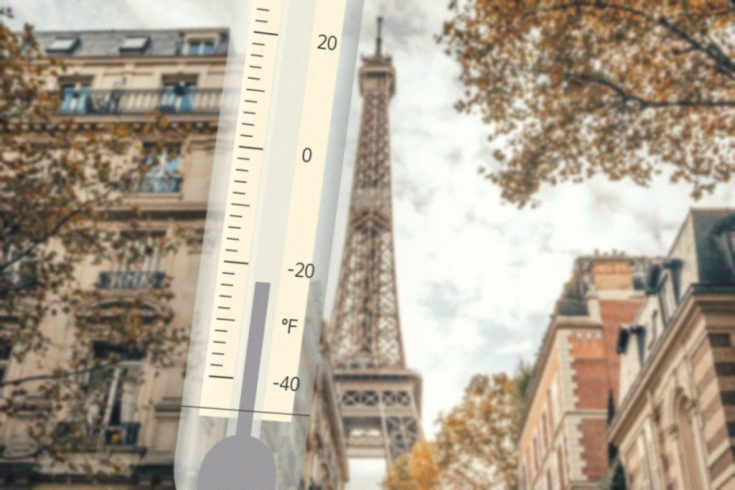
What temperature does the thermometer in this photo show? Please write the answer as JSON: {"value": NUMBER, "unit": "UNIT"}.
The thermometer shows {"value": -23, "unit": "°F"}
